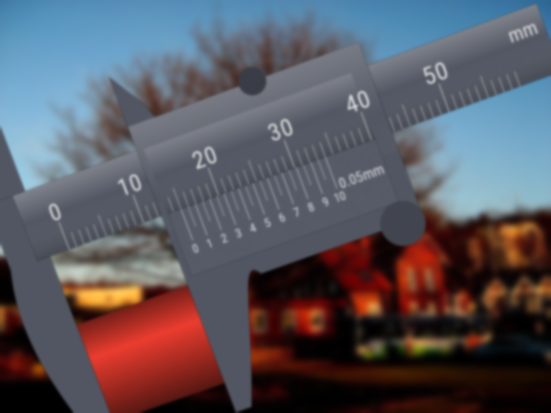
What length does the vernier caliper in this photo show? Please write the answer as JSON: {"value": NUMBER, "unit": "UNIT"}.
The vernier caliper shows {"value": 15.0, "unit": "mm"}
